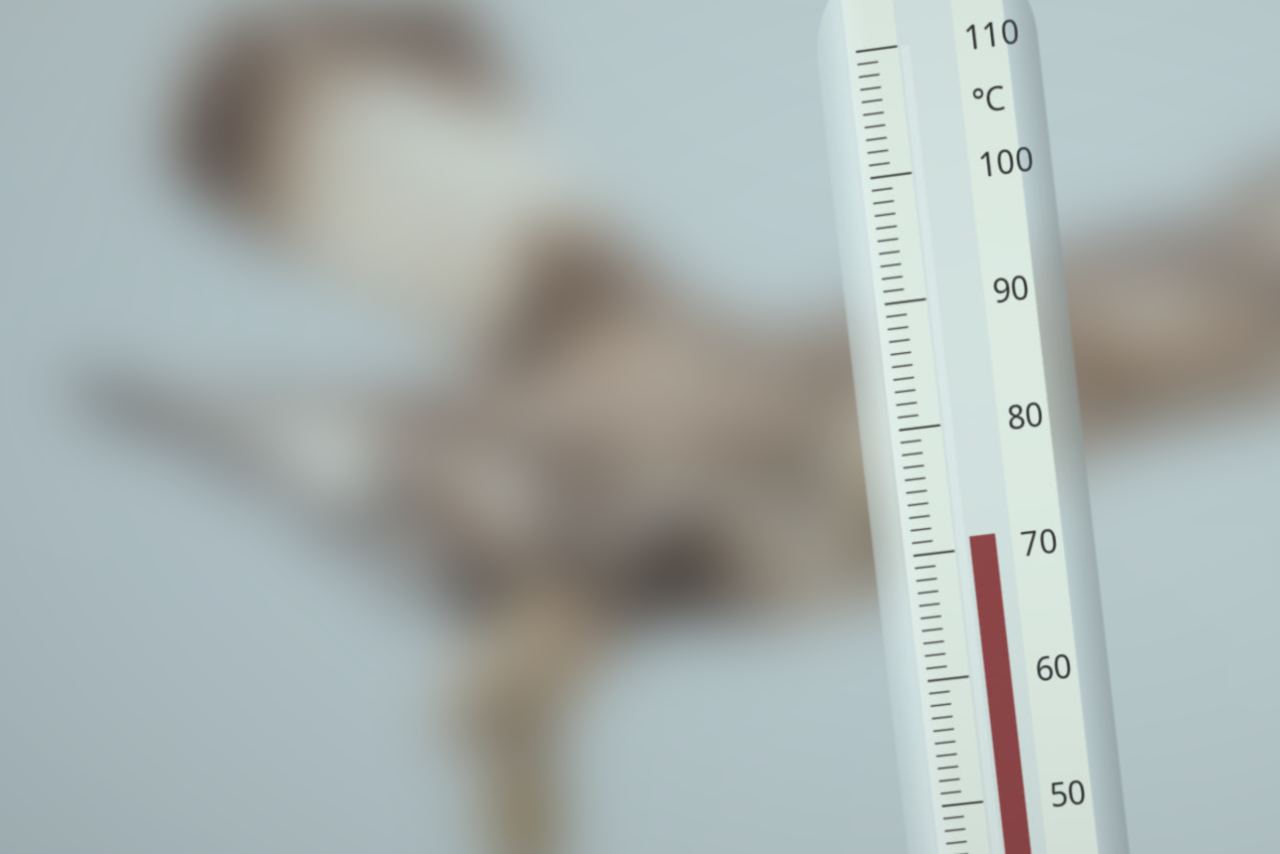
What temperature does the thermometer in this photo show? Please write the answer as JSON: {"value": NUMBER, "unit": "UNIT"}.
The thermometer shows {"value": 71, "unit": "°C"}
